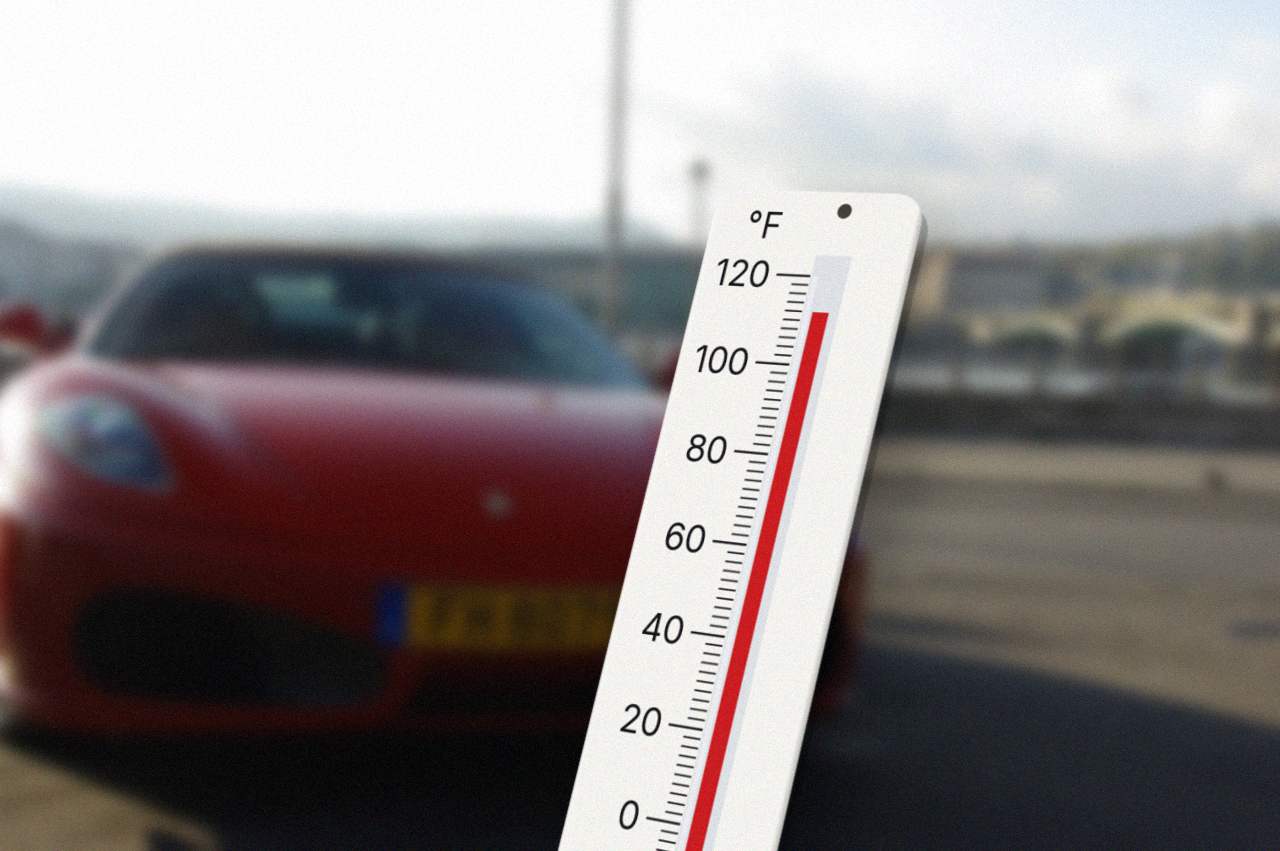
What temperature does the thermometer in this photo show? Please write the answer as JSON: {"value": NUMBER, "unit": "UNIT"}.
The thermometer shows {"value": 112, "unit": "°F"}
